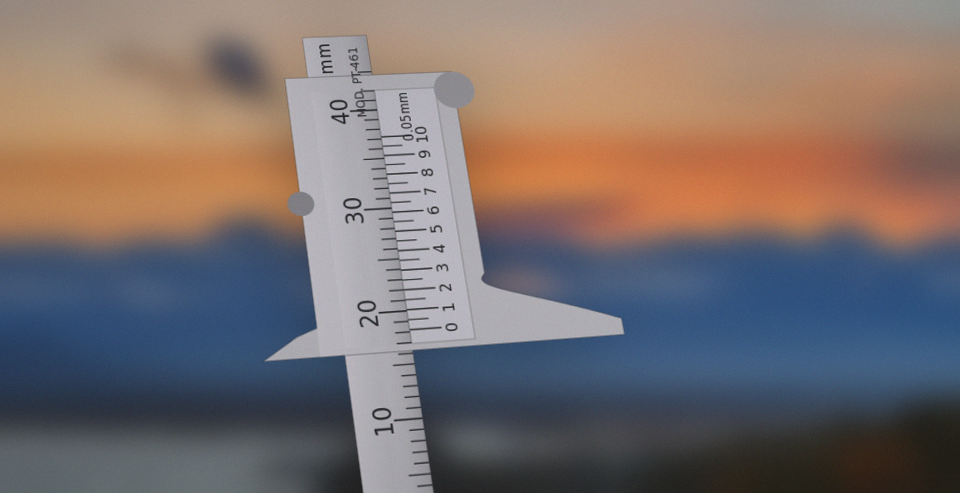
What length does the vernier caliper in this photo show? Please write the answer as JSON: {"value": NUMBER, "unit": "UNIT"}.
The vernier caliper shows {"value": 18.2, "unit": "mm"}
